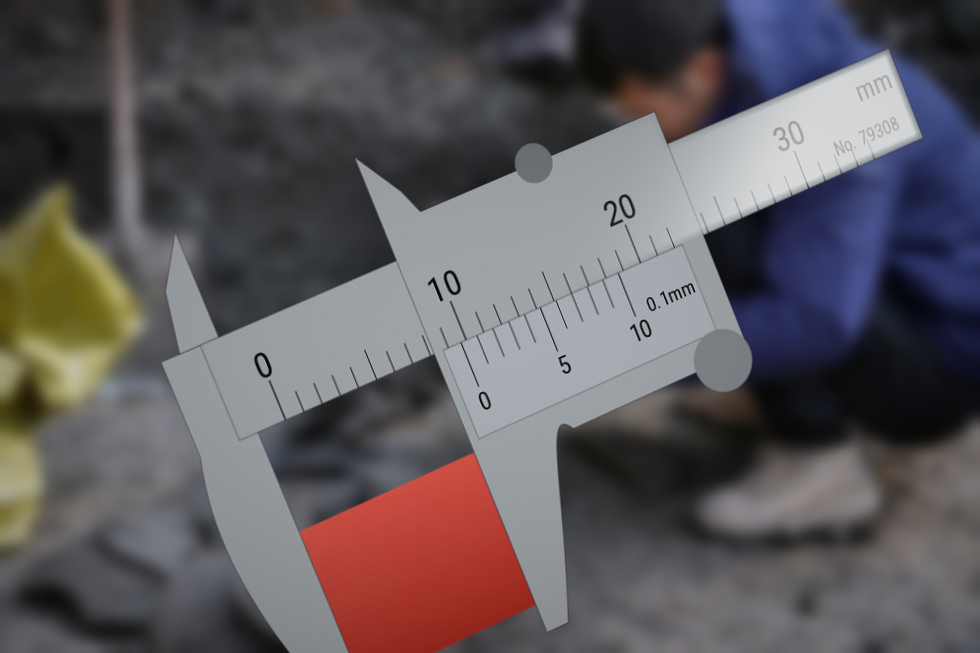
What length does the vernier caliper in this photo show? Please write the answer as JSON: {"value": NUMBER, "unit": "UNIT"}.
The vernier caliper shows {"value": 9.7, "unit": "mm"}
